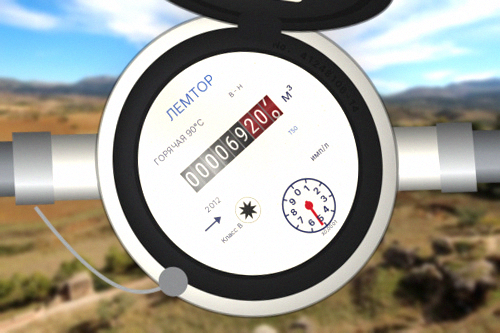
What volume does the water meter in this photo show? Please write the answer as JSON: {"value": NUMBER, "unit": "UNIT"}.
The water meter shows {"value": 69.2075, "unit": "m³"}
